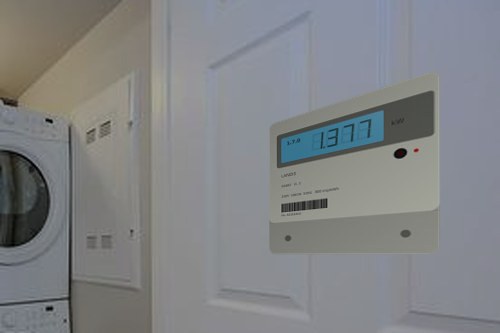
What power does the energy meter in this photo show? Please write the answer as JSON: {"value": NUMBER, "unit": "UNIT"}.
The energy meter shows {"value": 1.377, "unit": "kW"}
